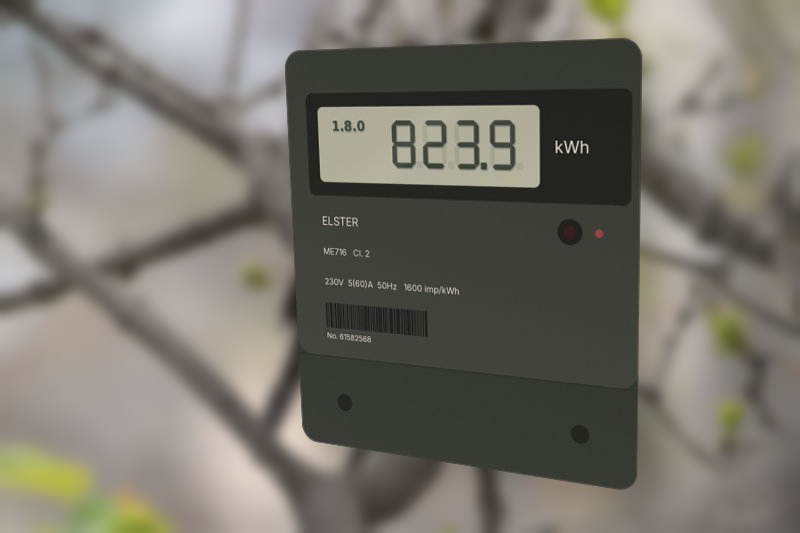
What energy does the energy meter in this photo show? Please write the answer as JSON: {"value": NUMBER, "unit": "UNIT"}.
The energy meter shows {"value": 823.9, "unit": "kWh"}
